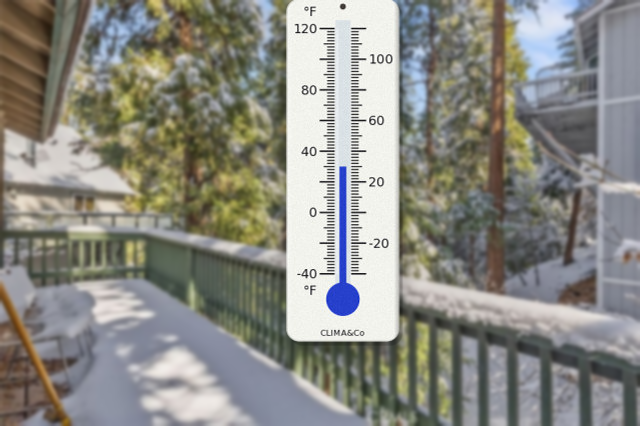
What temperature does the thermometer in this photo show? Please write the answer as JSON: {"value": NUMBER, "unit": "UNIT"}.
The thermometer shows {"value": 30, "unit": "°F"}
